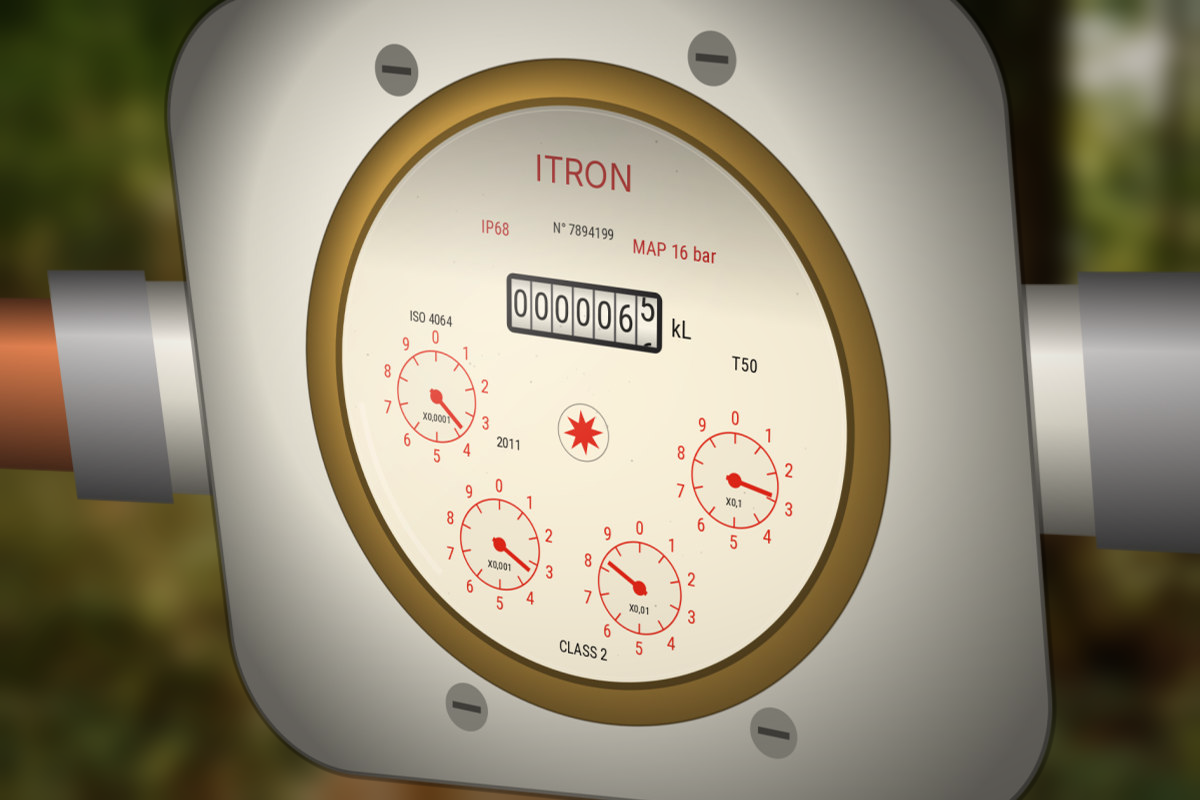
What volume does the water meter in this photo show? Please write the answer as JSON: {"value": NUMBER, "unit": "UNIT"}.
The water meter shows {"value": 65.2833, "unit": "kL"}
